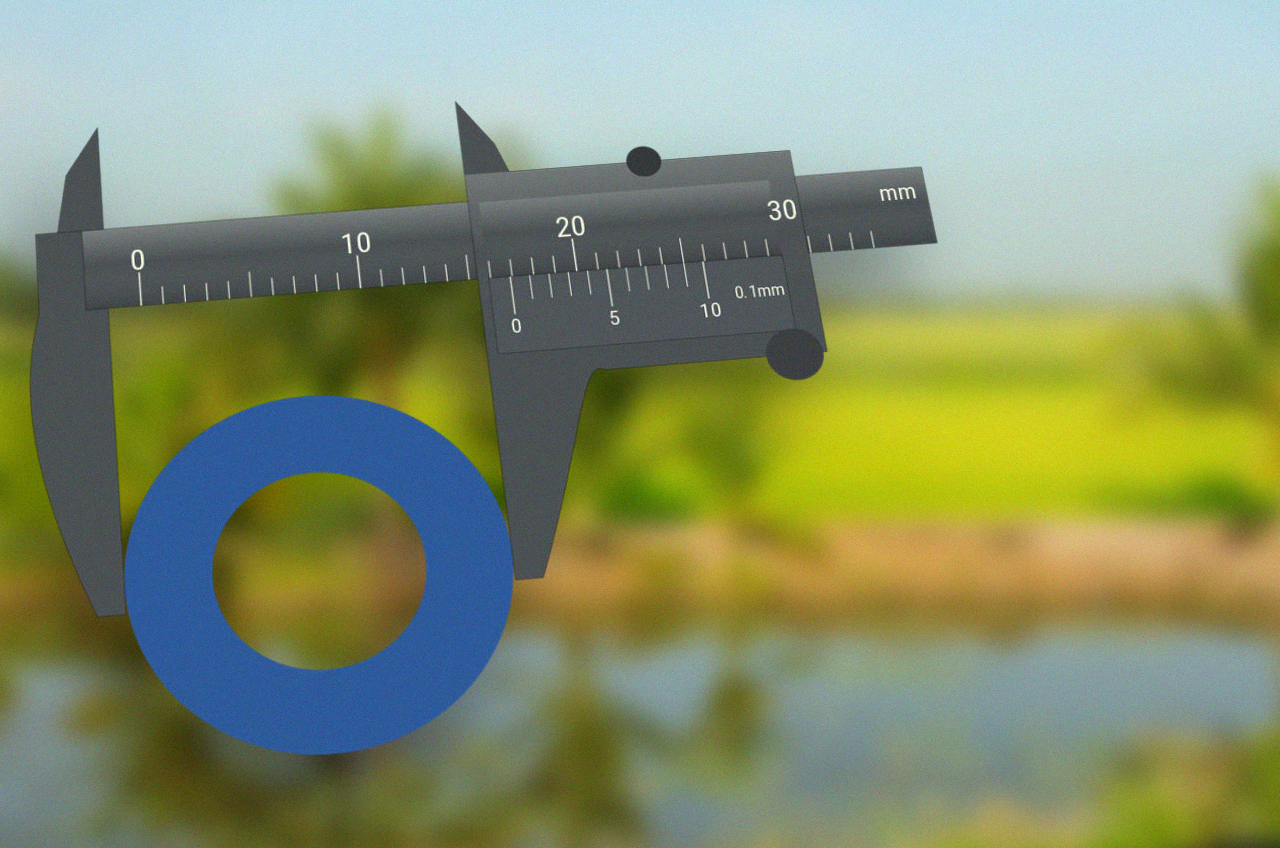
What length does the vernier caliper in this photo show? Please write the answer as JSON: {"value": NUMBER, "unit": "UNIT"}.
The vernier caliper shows {"value": 16.9, "unit": "mm"}
